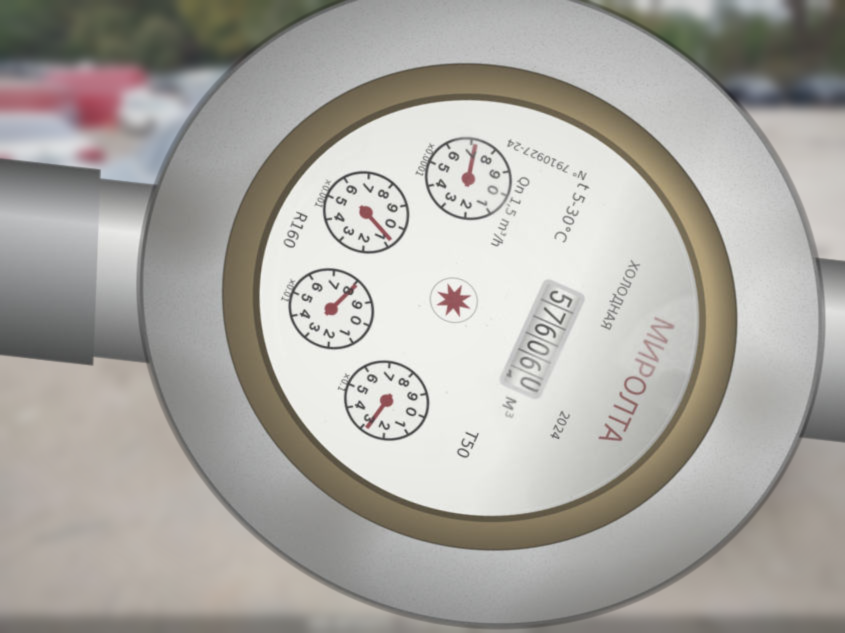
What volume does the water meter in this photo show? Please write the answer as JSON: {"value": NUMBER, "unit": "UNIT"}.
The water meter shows {"value": 576060.2807, "unit": "m³"}
